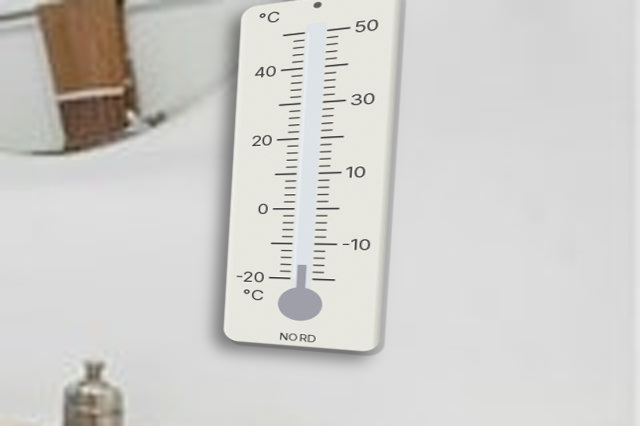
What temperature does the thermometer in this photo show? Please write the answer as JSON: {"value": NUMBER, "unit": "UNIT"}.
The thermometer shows {"value": -16, "unit": "°C"}
